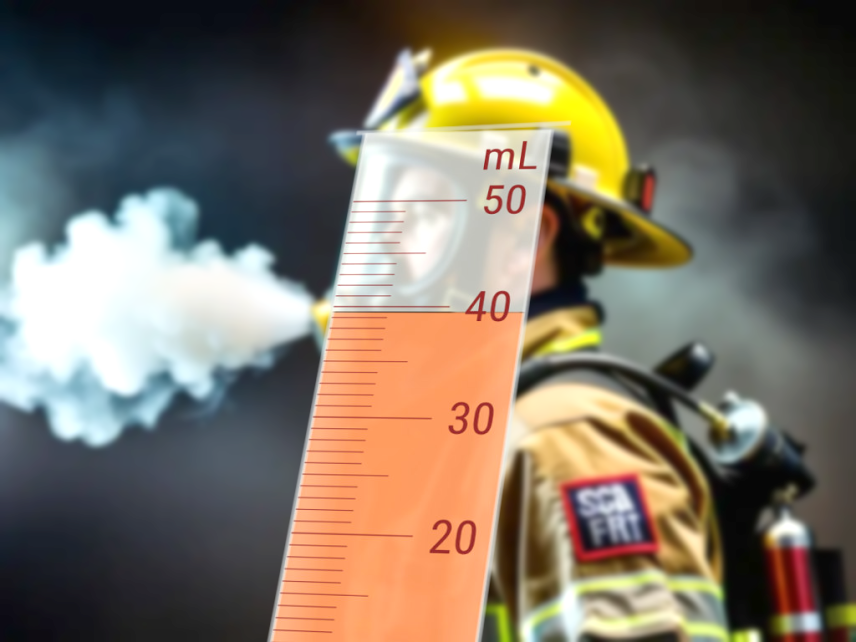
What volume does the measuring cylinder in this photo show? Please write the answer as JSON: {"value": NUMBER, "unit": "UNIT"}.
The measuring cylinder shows {"value": 39.5, "unit": "mL"}
